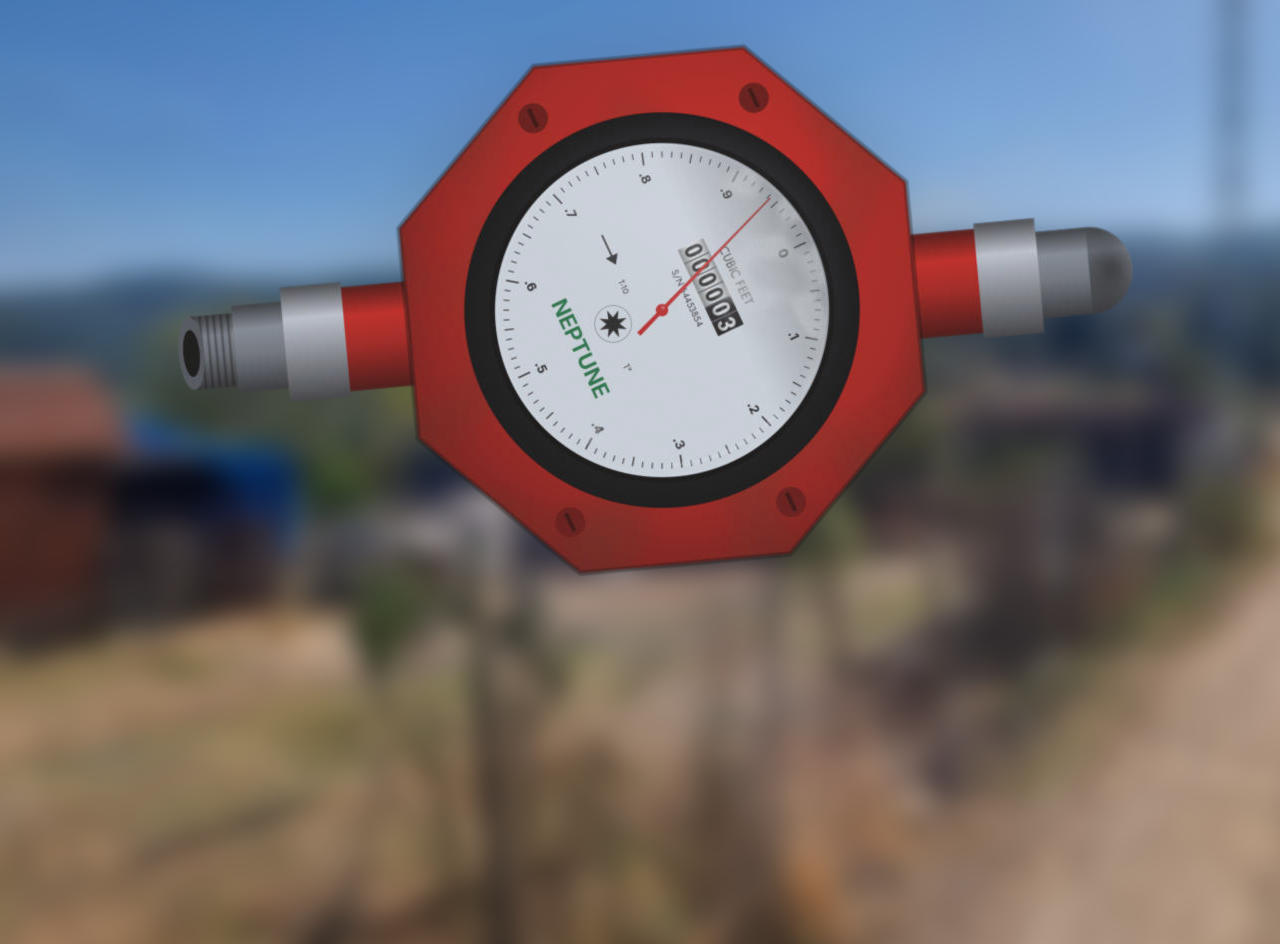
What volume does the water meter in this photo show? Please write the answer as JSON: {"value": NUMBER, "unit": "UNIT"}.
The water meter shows {"value": 2.94, "unit": "ft³"}
